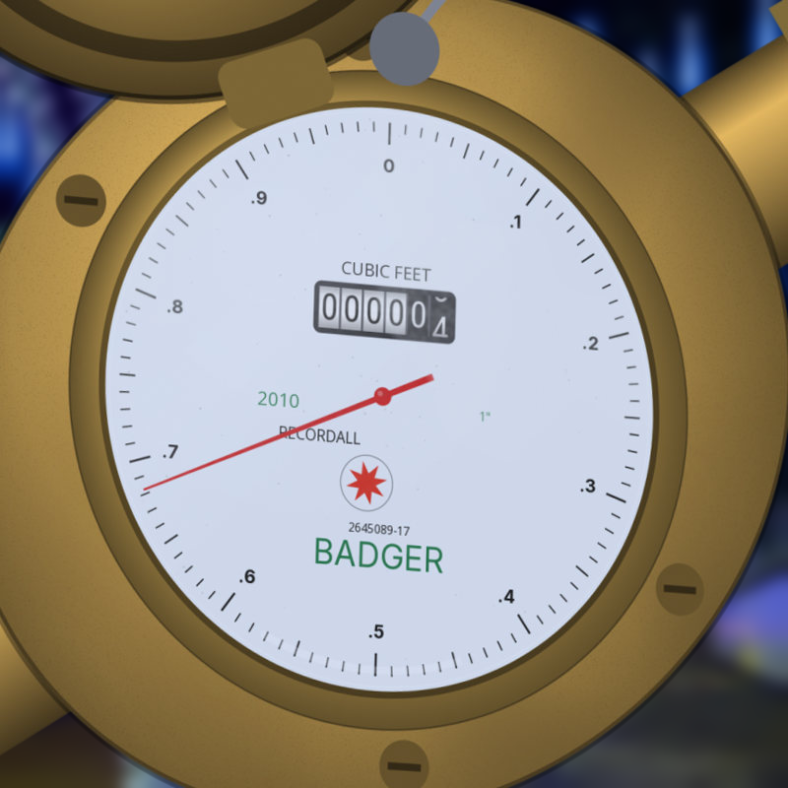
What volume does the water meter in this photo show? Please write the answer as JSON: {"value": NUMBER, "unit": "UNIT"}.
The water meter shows {"value": 3.68, "unit": "ft³"}
